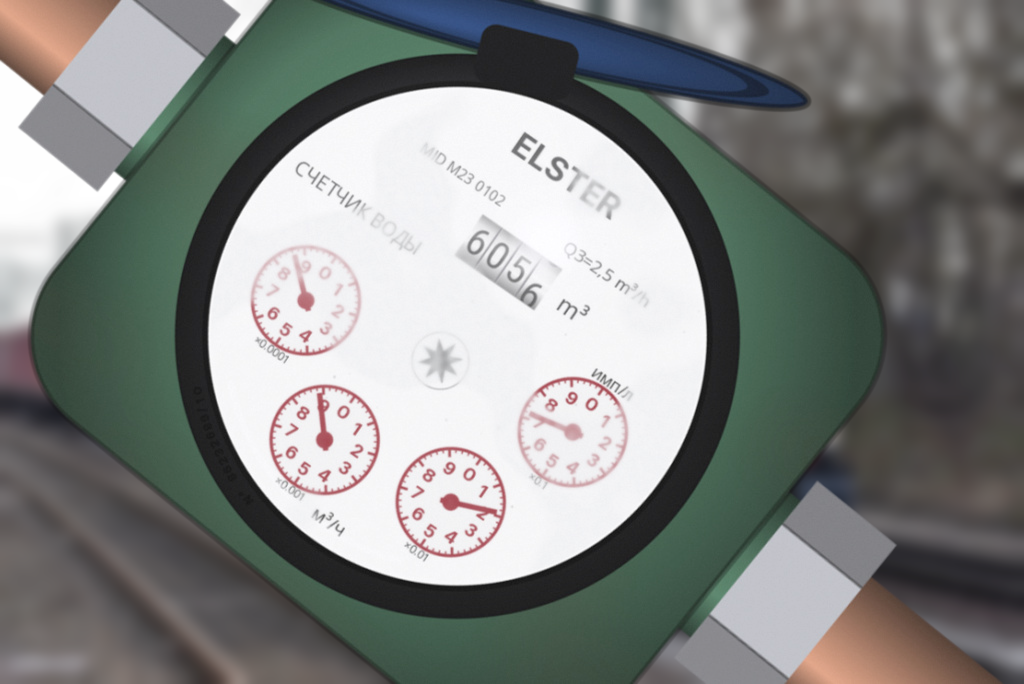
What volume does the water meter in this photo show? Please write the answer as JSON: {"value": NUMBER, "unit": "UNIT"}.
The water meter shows {"value": 6055.7188, "unit": "m³"}
